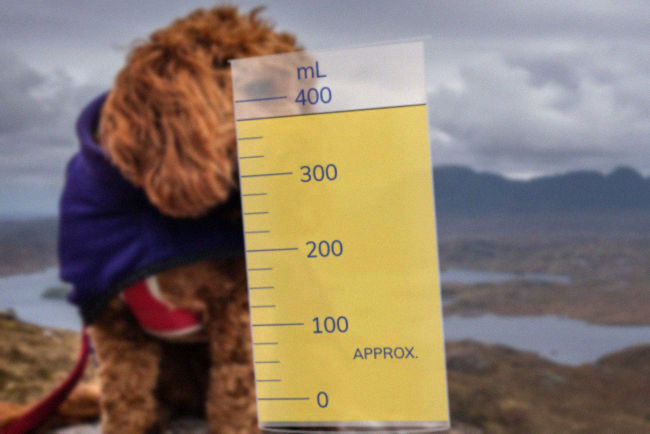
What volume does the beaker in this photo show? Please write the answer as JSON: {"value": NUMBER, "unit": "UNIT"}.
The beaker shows {"value": 375, "unit": "mL"}
